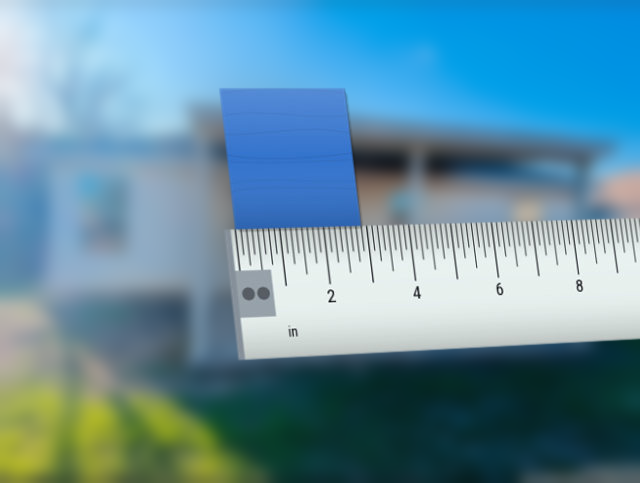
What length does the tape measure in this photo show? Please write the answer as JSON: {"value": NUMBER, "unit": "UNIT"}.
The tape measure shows {"value": 2.875, "unit": "in"}
